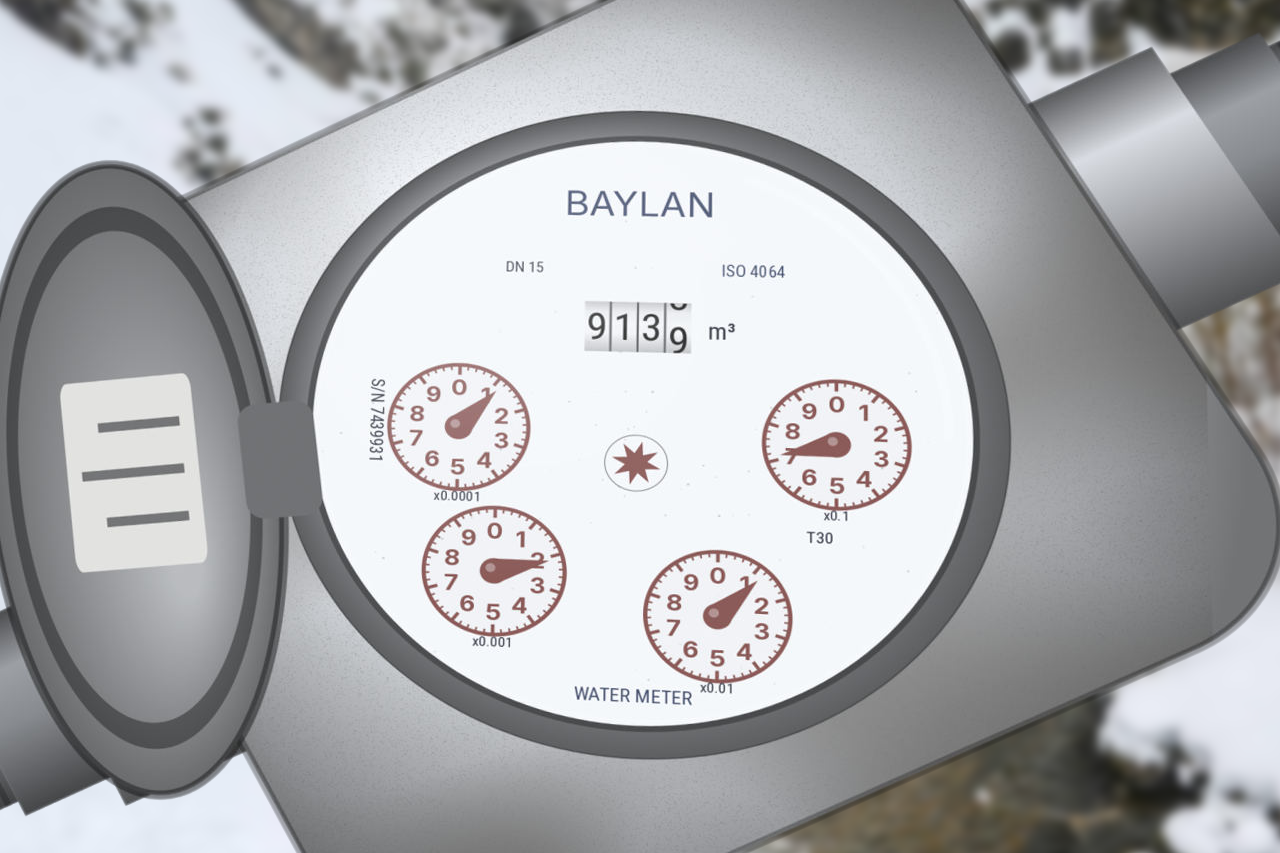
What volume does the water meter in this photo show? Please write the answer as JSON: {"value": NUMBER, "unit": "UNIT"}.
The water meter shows {"value": 9138.7121, "unit": "m³"}
